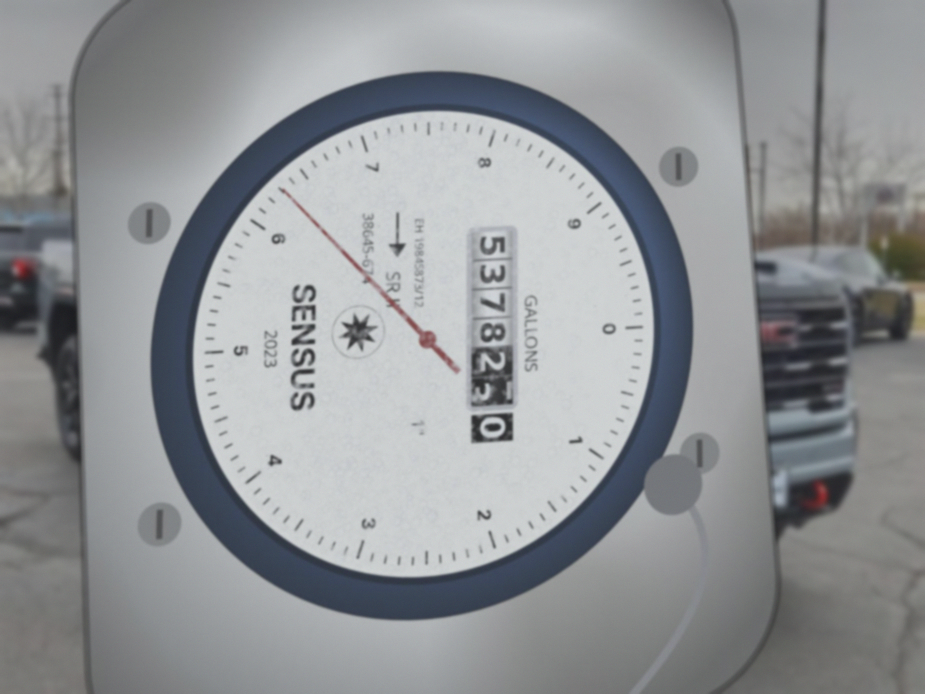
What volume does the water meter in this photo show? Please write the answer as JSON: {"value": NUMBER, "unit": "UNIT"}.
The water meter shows {"value": 5378226.3, "unit": "gal"}
